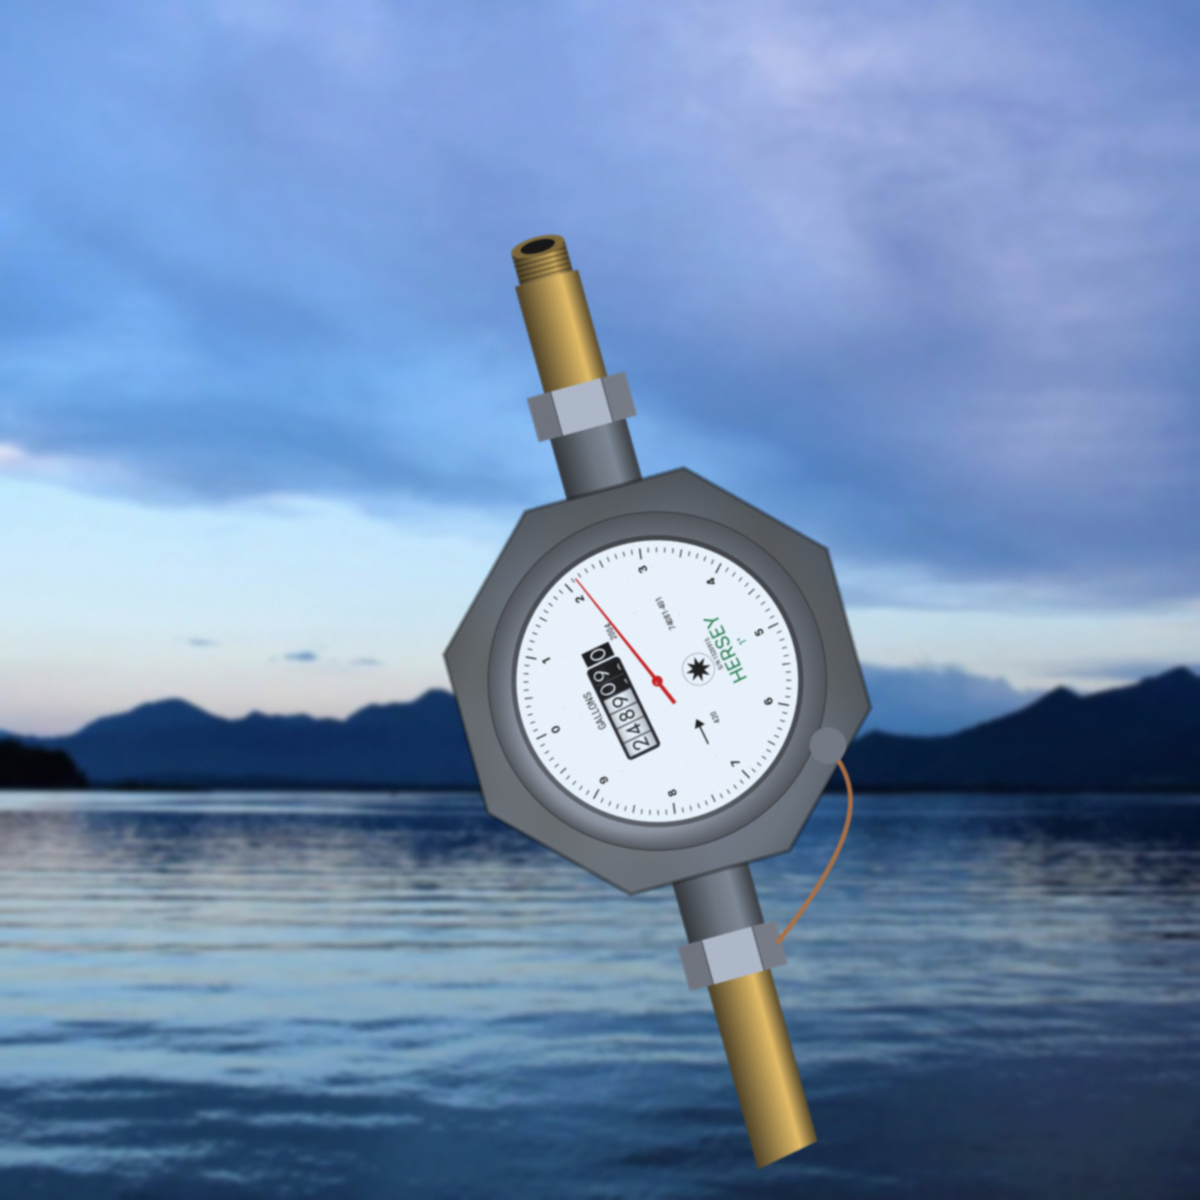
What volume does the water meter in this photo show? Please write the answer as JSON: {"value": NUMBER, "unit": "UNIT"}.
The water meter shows {"value": 2489092.1, "unit": "gal"}
